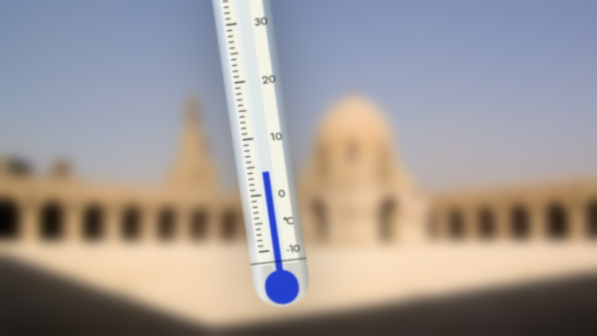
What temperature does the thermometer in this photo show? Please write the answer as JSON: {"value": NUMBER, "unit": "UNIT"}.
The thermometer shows {"value": 4, "unit": "°C"}
